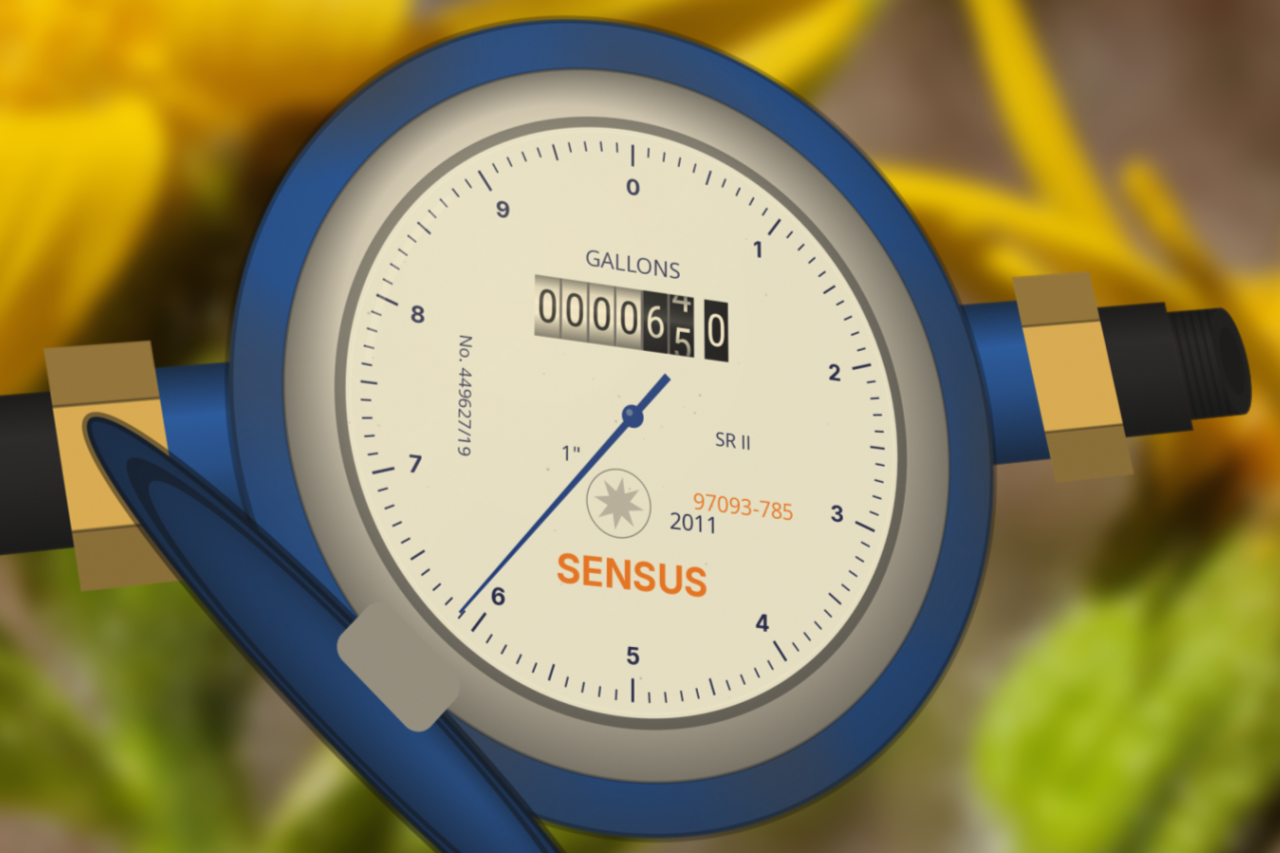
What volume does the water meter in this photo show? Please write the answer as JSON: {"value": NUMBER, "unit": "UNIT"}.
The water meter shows {"value": 646.1, "unit": "gal"}
